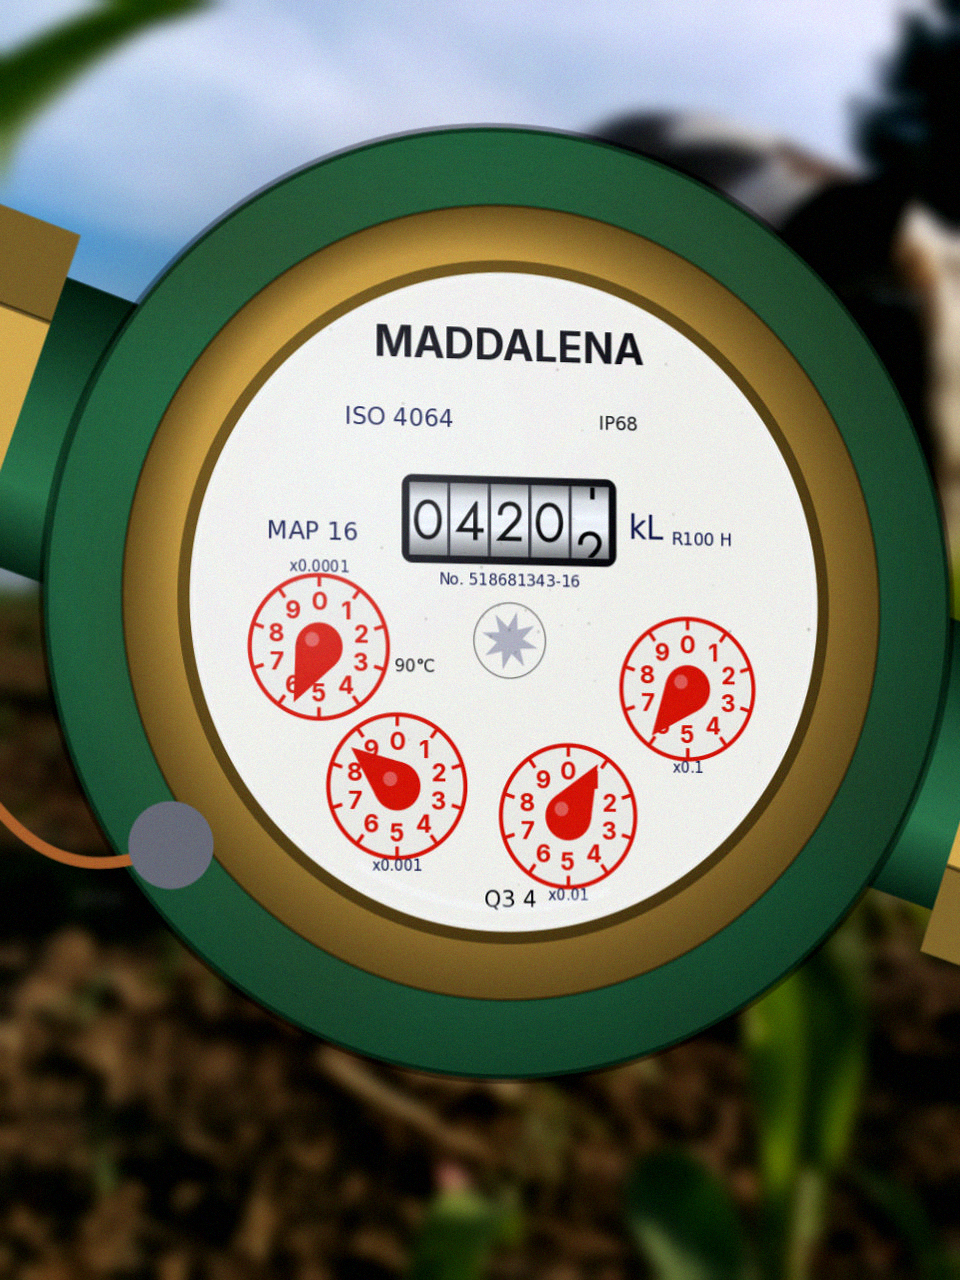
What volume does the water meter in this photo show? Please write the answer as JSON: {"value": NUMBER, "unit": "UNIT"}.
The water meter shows {"value": 4201.6085, "unit": "kL"}
